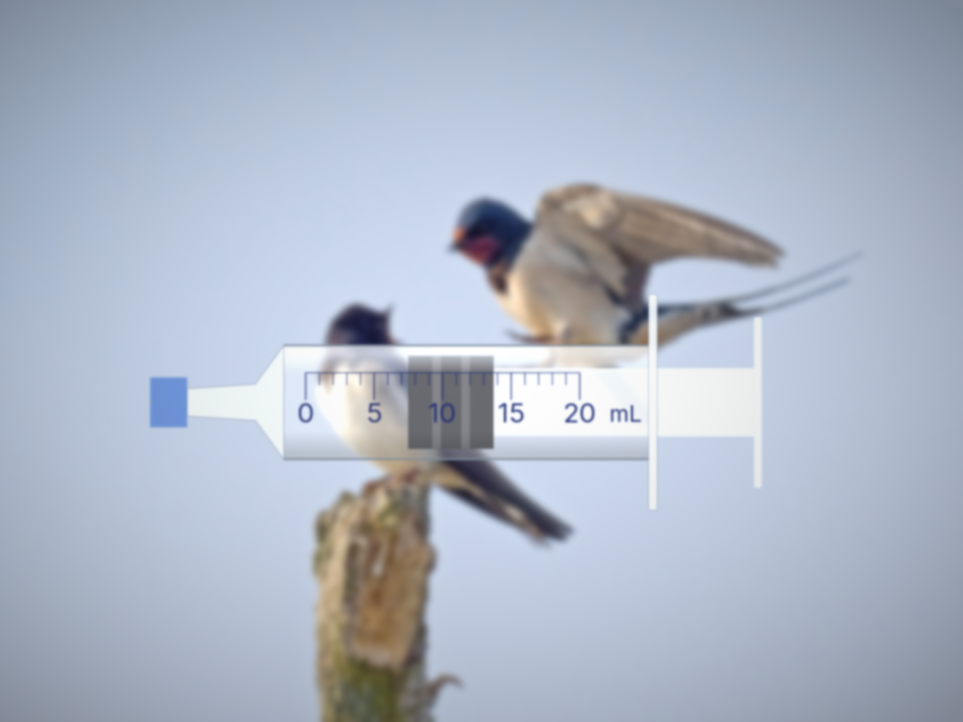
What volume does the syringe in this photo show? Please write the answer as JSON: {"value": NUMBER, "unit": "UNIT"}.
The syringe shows {"value": 7.5, "unit": "mL"}
